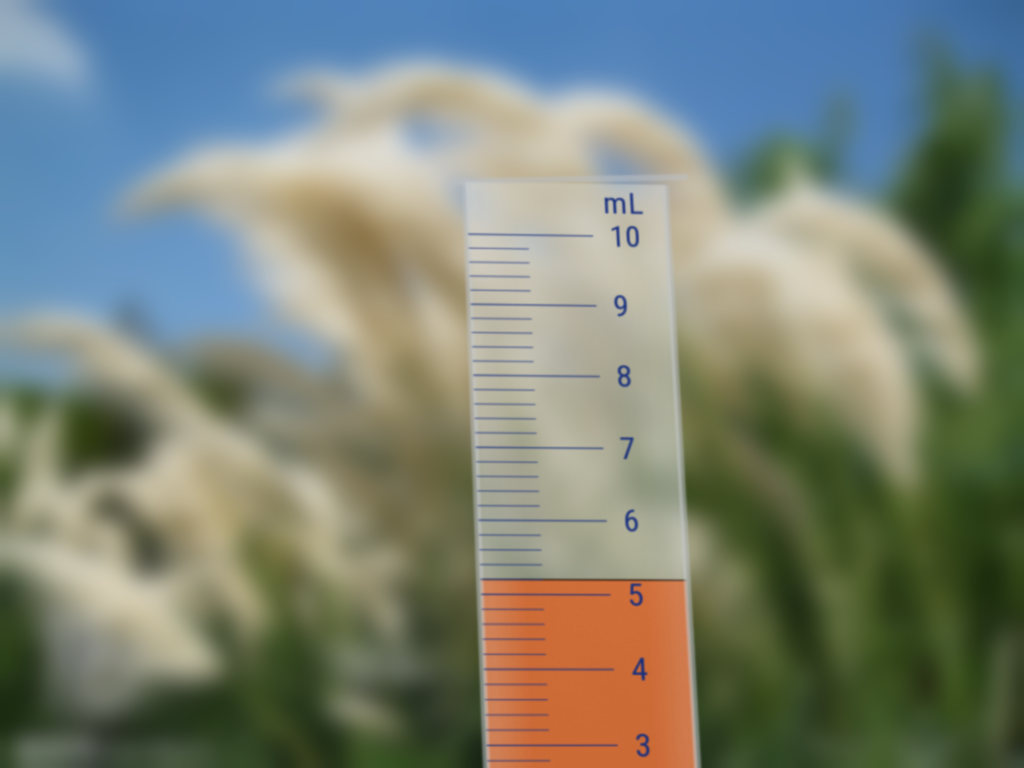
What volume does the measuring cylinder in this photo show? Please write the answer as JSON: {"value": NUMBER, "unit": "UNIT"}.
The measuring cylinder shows {"value": 5.2, "unit": "mL"}
